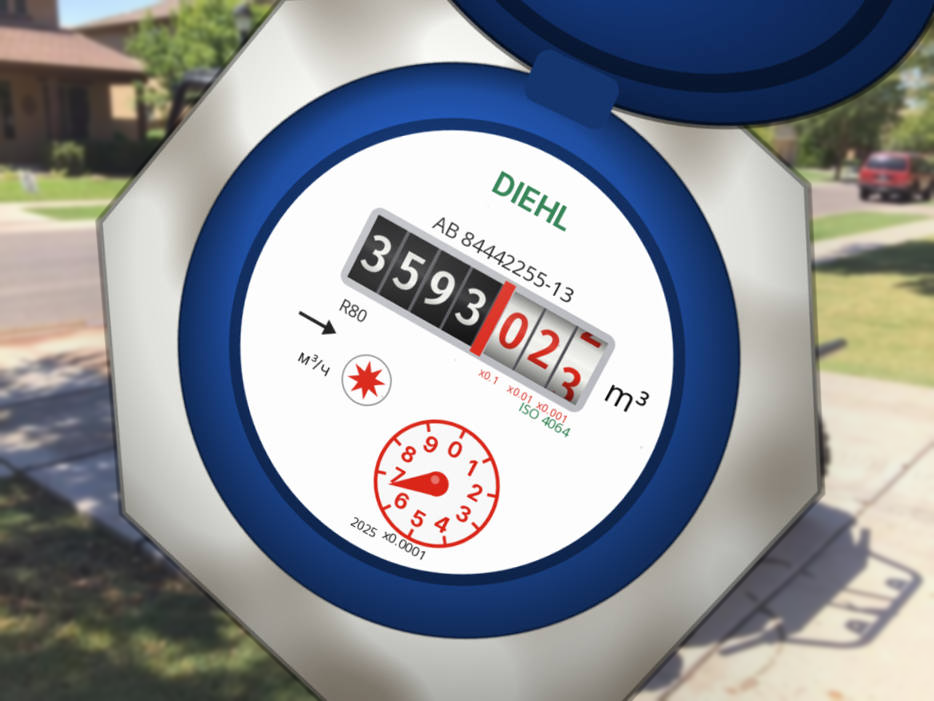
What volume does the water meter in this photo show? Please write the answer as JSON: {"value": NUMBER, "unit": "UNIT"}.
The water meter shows {"value": 3593.0226, "unit": "m³"}
